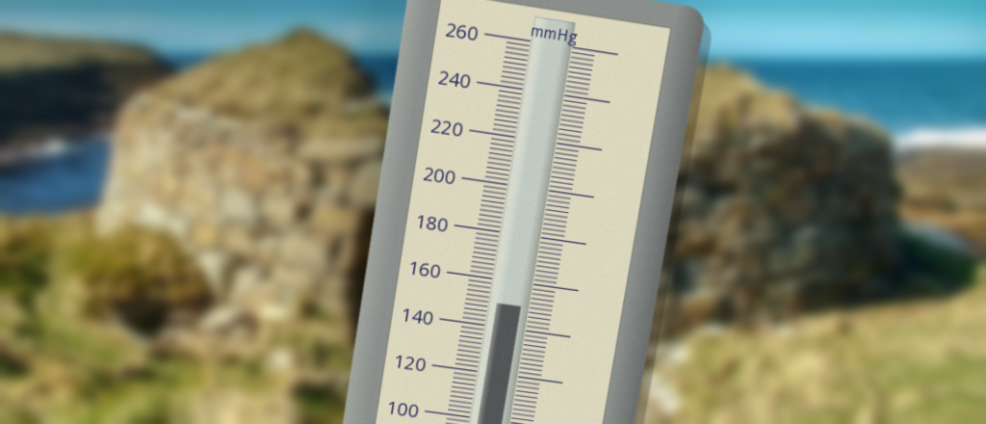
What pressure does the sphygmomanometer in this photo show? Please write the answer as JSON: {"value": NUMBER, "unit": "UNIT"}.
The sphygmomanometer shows {"value": 150, "unit": "mmHg"}
